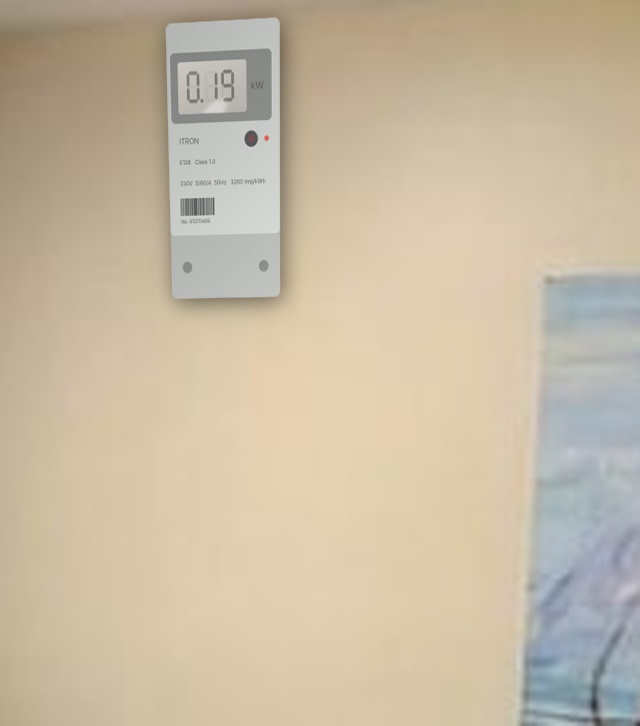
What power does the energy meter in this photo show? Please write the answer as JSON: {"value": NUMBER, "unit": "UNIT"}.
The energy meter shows {"value": 0.19, "unit": "kW"}
